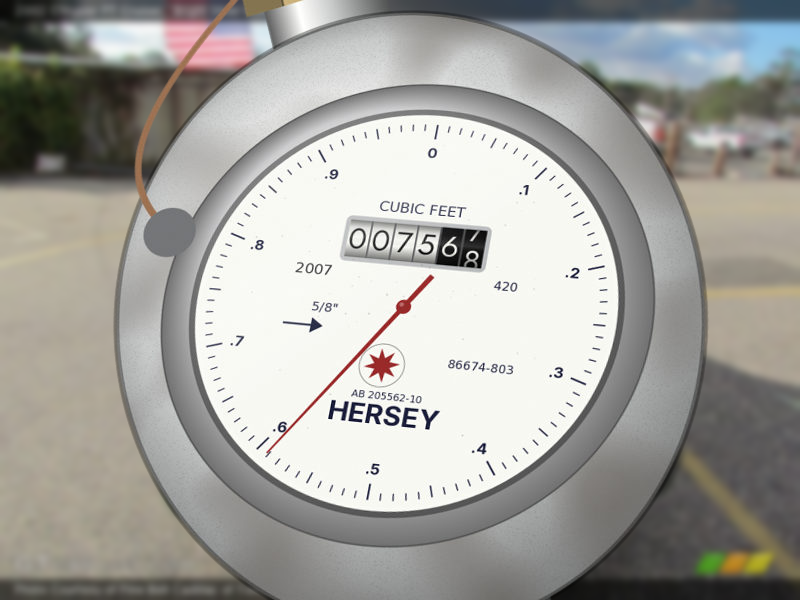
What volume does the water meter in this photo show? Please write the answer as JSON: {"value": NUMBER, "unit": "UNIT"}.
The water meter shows {"value": 7567.59, "unit": "ft³"}
